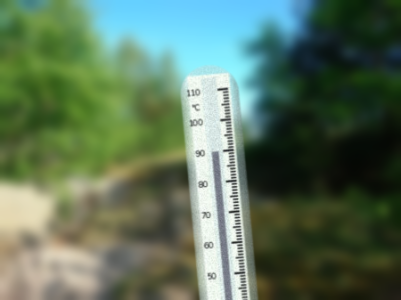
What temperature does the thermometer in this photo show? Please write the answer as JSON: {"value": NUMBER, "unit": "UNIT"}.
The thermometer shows {"value": 90, "unit": "°C"}
